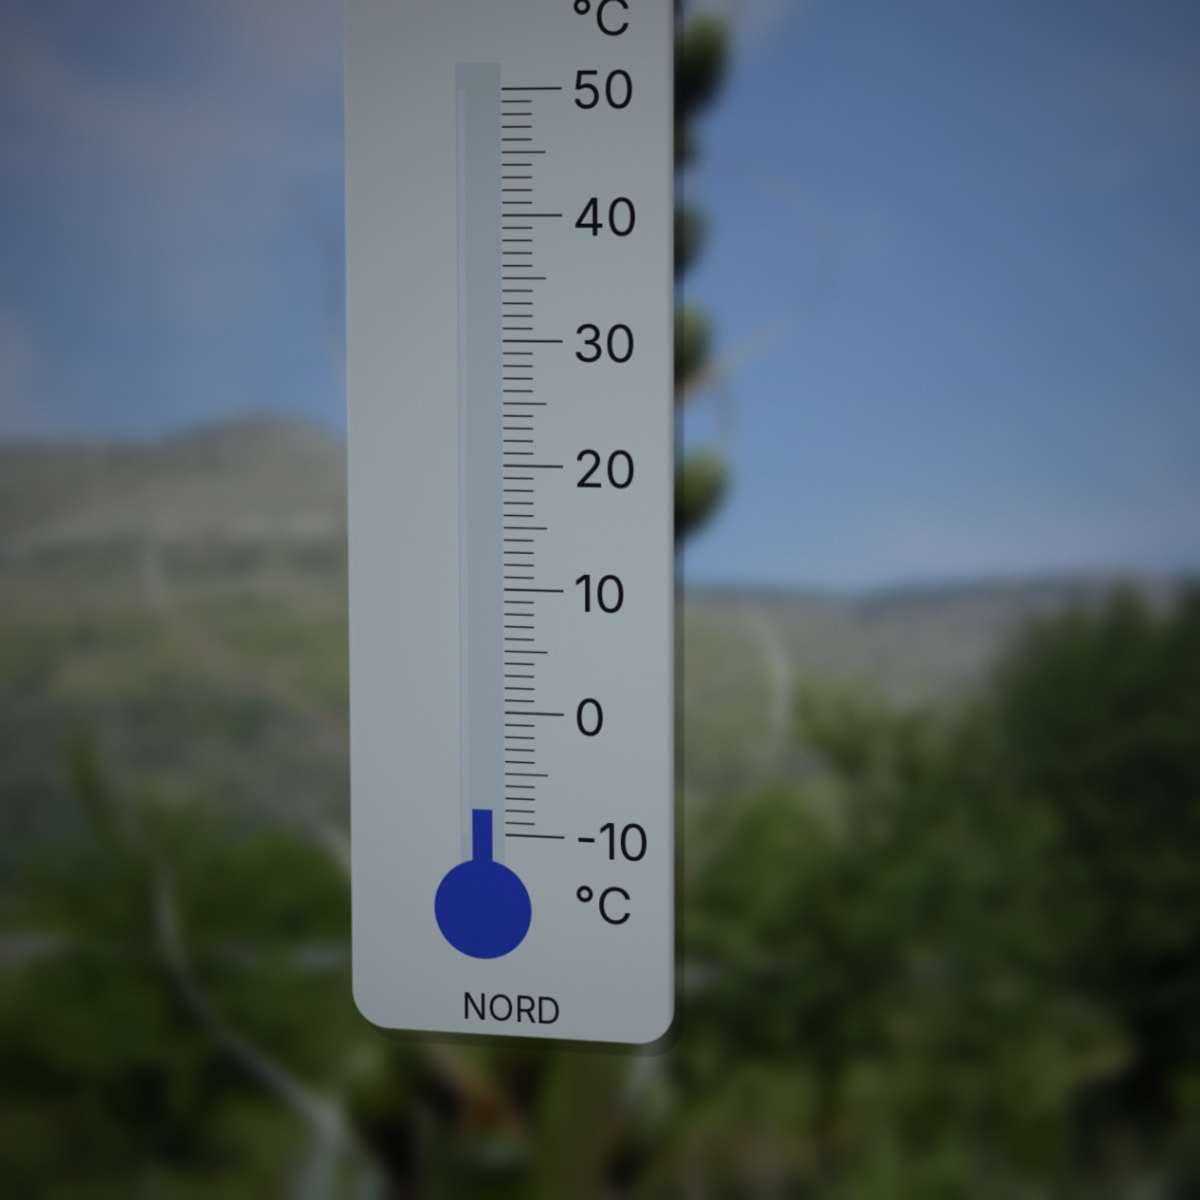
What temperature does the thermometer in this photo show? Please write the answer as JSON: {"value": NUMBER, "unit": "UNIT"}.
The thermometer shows {"value": -8, "unit": "°C"}
